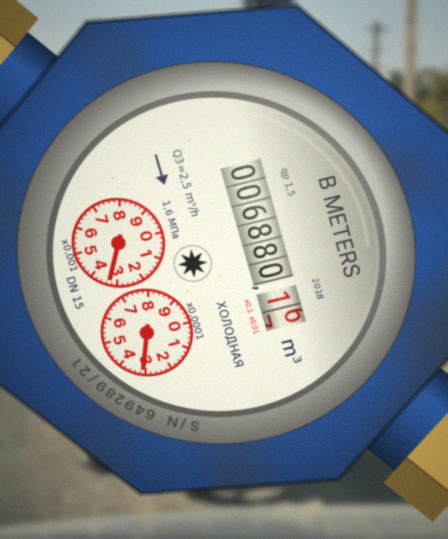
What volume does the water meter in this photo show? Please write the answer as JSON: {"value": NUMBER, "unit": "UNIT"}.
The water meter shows {"value": 6880.1633, "unit": "m³"}
